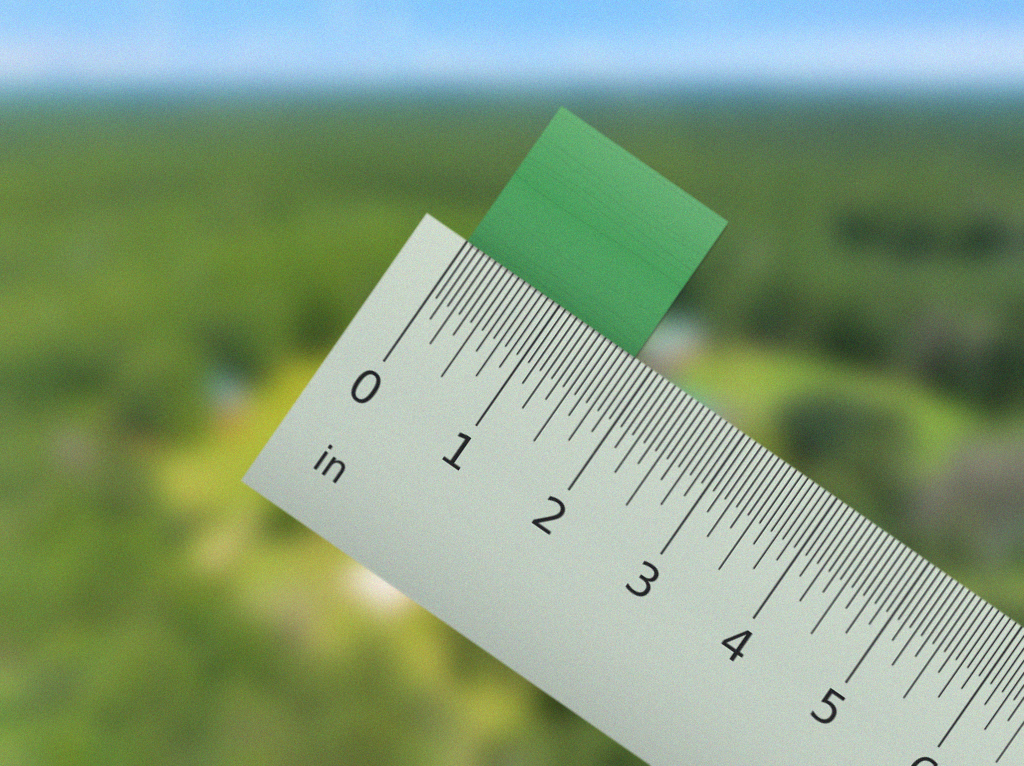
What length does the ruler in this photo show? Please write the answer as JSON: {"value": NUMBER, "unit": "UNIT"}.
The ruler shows {"value": 1.8125, "unit": "in"}
